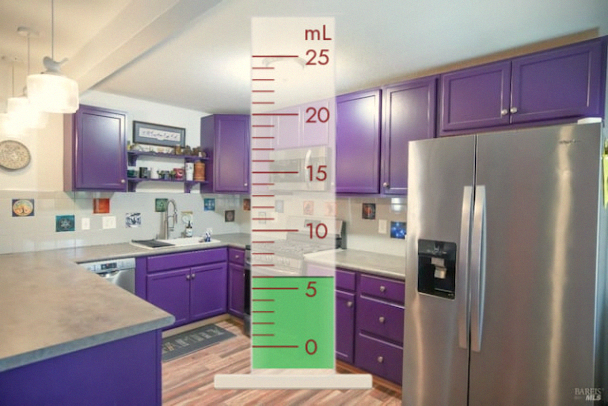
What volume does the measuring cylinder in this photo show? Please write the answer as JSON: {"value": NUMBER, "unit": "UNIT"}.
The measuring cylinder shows {"value": 6, "unit": "mL"}
